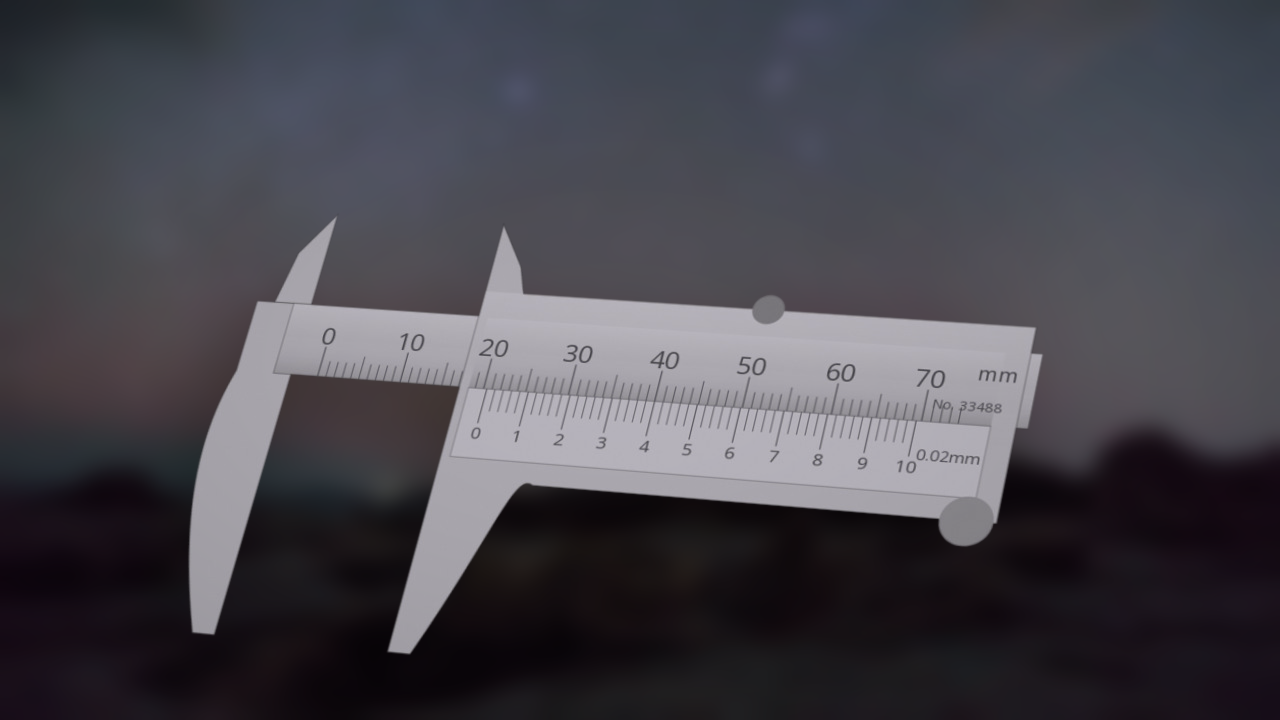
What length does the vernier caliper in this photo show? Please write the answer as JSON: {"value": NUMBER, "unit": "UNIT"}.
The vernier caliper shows {"value": 20.4, "unit": "mm"}
